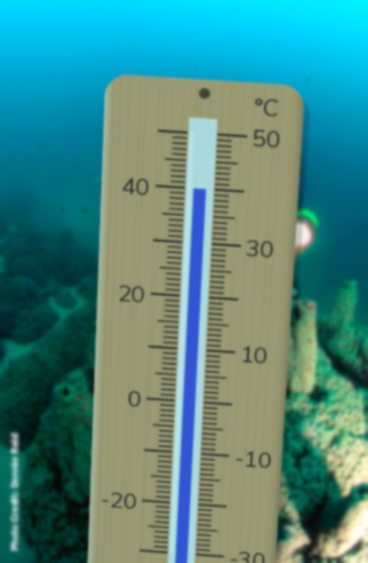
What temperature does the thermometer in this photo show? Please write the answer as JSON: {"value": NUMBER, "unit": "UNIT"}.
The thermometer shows {"value": 40, "unit": "°C"}
